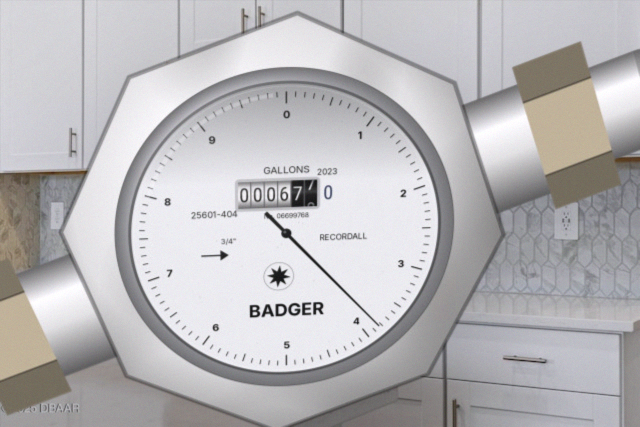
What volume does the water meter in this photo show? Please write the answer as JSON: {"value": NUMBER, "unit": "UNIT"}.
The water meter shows {"value": 6773.8, "unit": "gal"}
